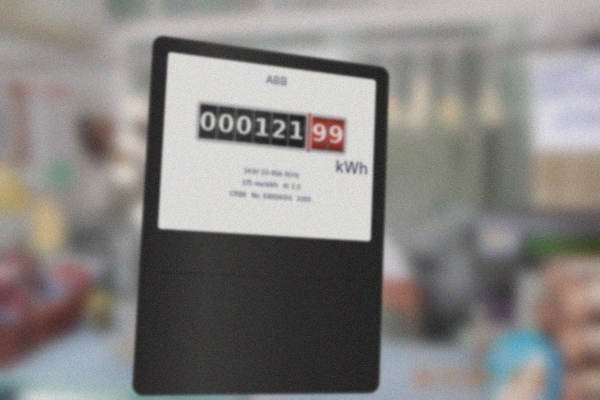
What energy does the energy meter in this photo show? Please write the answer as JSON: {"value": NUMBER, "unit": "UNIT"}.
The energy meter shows {"value": 121.99, "unit": "kWh"}
